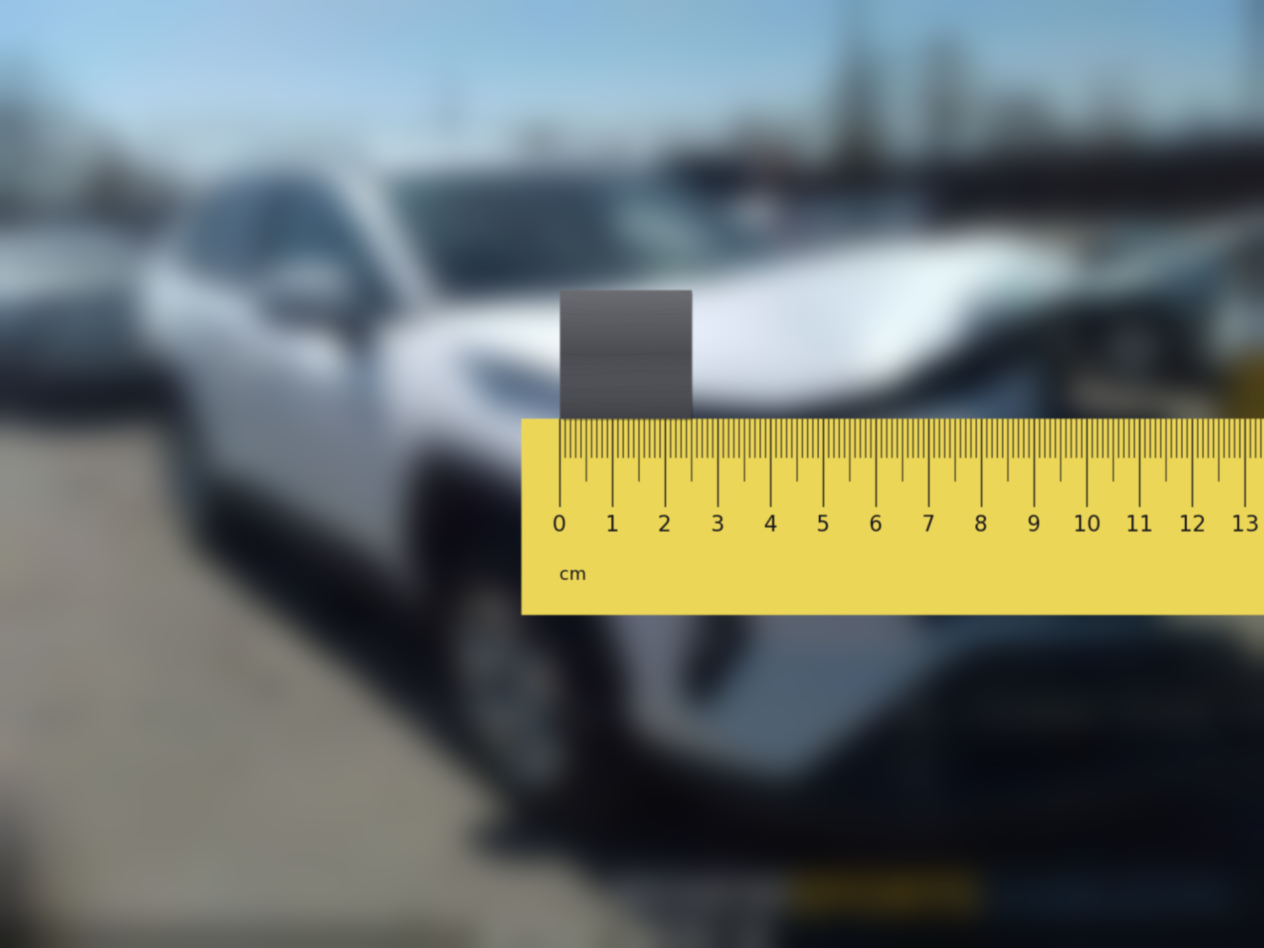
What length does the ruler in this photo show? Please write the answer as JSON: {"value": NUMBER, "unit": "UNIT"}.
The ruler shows {"value": 2.5, "unit": "cm"}
